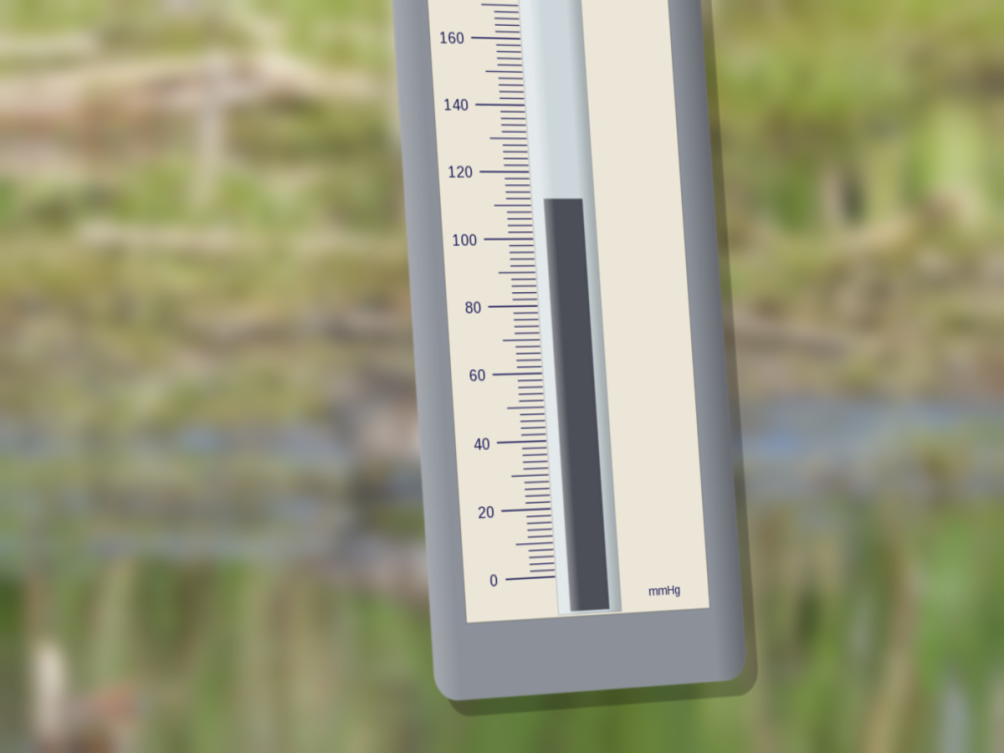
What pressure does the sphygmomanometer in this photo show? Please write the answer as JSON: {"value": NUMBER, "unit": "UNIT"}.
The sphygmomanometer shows {"value": 112, "unit": "mmHg"}
